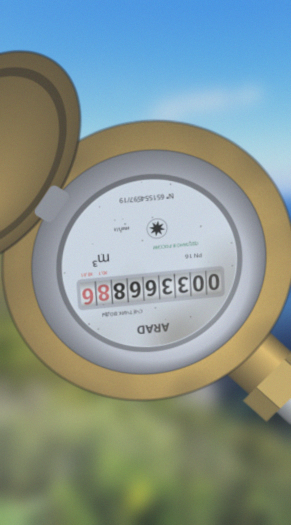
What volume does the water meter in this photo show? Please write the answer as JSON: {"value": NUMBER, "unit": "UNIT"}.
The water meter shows {"value": 33668.86, "unit": "m³"}
